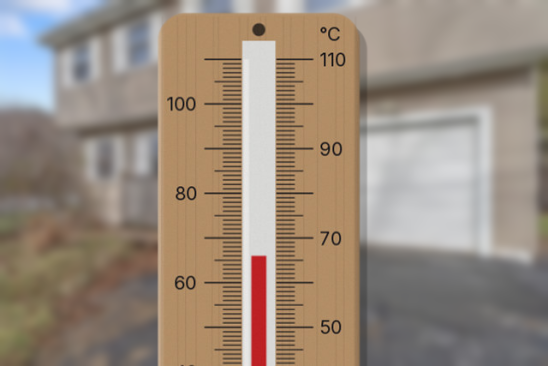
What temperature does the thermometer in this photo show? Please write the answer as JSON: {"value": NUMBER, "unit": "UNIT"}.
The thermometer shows {"value": 66, "unit": "°C"}
